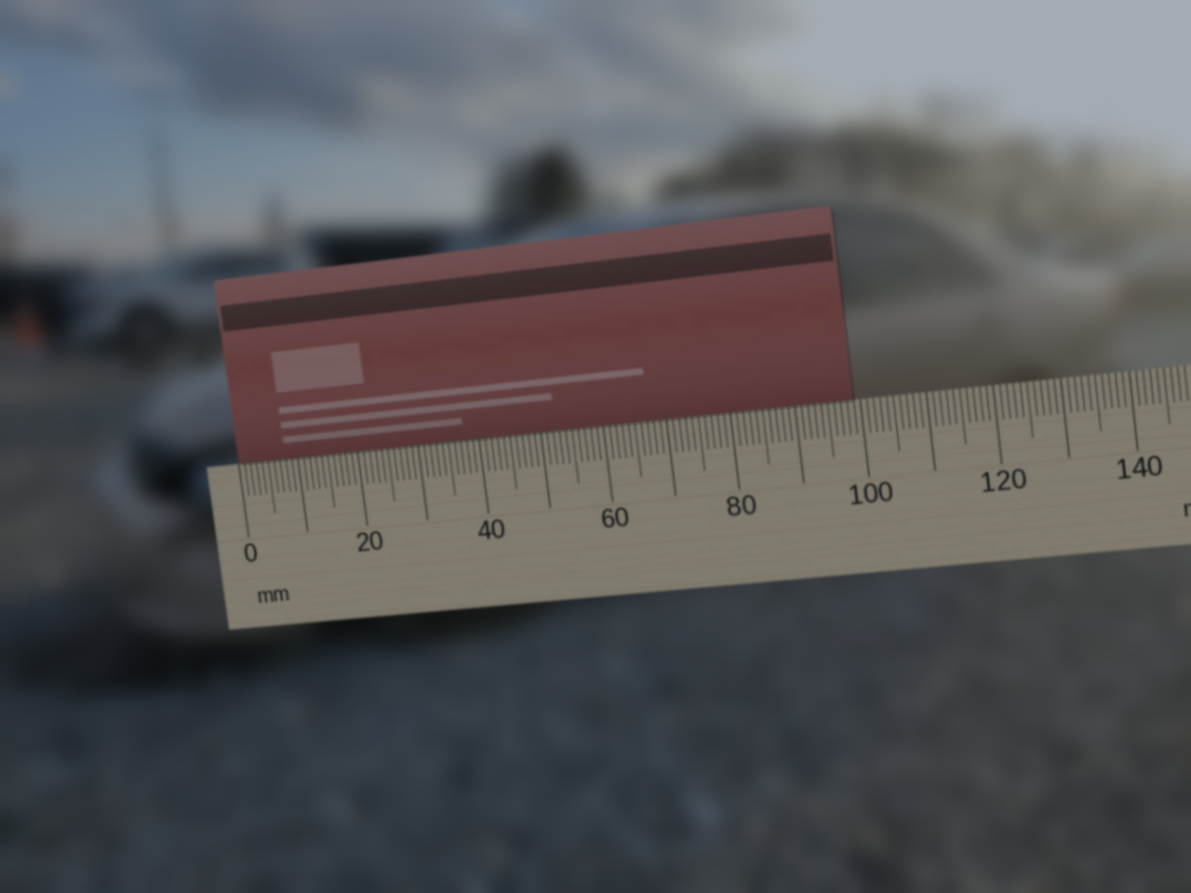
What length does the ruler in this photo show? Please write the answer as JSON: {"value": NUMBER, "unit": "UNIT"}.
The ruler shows {"value": 99, "unit": "mm"}
